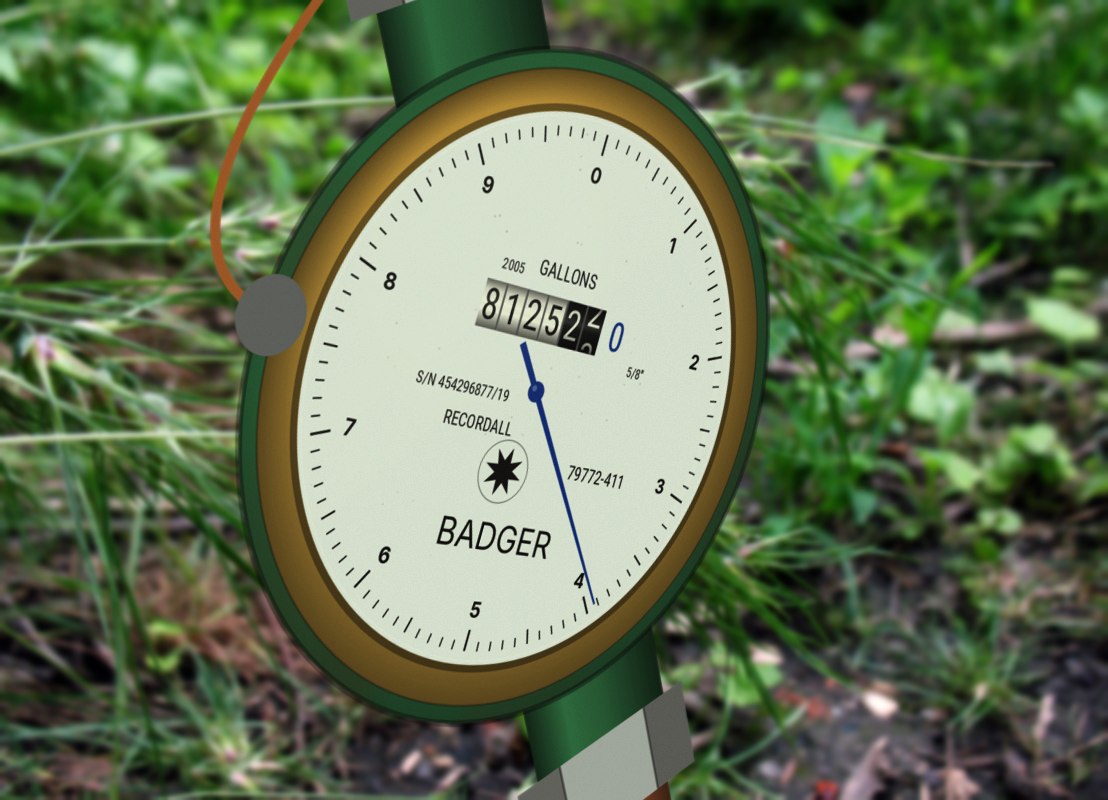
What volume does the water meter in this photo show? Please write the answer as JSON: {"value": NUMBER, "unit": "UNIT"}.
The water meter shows {"value": 8125223.9, "unit": "gal"}
